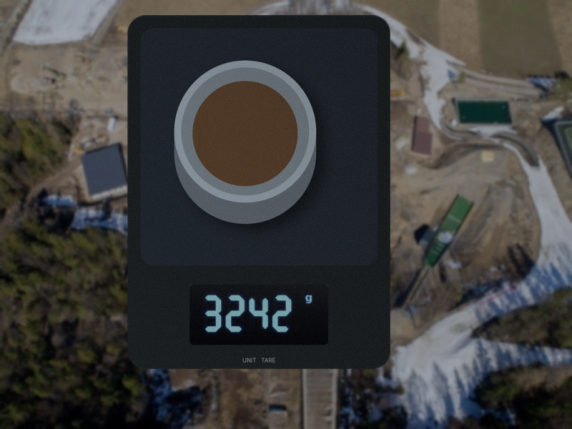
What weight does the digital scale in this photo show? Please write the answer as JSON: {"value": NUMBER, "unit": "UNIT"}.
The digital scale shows {"value": 3242, "unit": "g"}
